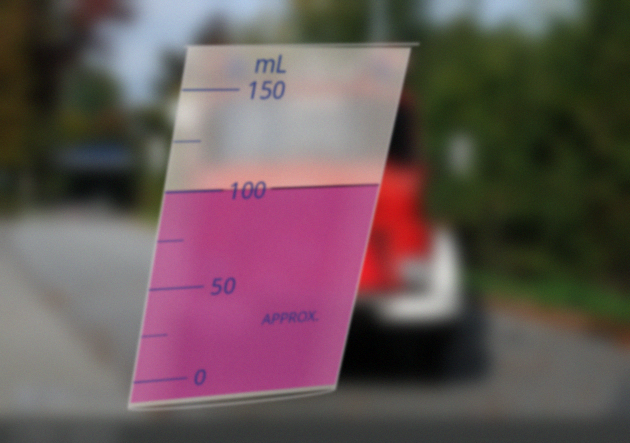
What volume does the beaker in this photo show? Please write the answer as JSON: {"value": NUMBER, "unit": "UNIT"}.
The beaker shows {"value": 100, "unit": "mL"}
